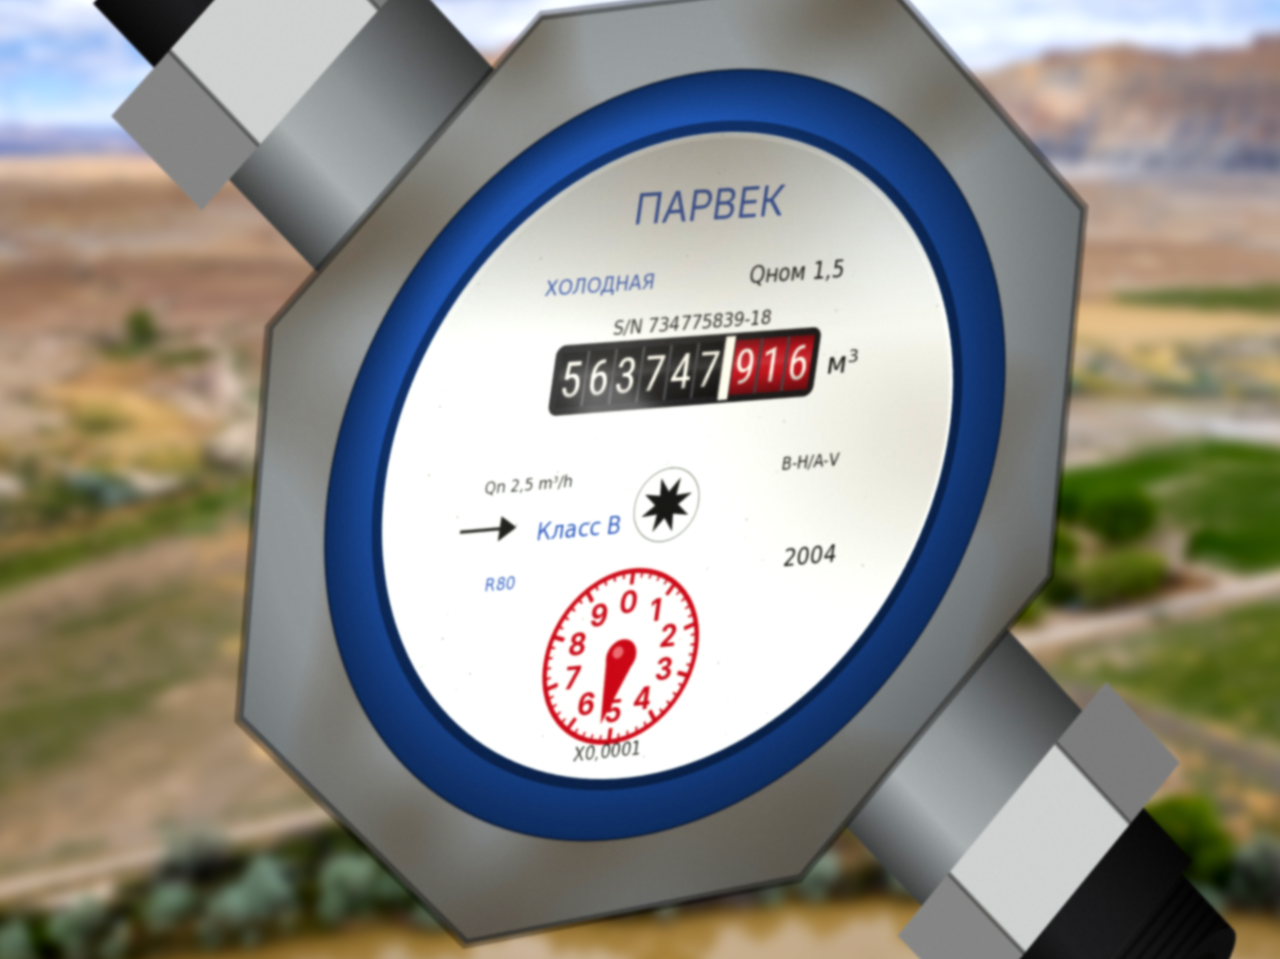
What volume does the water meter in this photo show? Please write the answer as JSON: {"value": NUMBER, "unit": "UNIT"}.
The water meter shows {"value": 563747.9165, "unit": "m³"}
